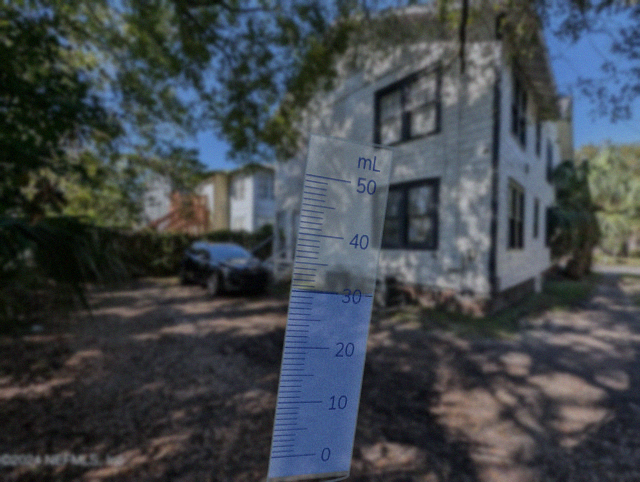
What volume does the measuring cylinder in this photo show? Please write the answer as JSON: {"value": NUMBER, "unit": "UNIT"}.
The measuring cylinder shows {"value": 30, "unit": "mL"}
